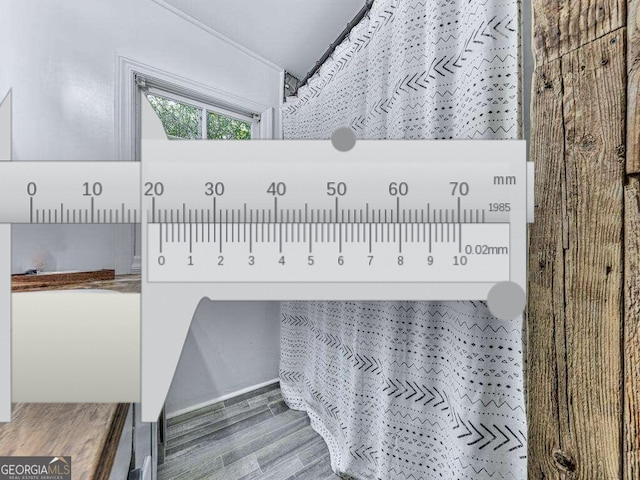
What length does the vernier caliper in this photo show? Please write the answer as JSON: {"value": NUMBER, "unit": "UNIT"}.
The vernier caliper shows {"value": 21.2, "unit": "mm"}
